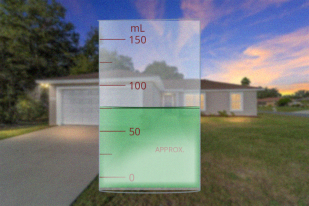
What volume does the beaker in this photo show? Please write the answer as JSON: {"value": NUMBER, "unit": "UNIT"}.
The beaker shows {"value": 75, "unit": "mL"}
